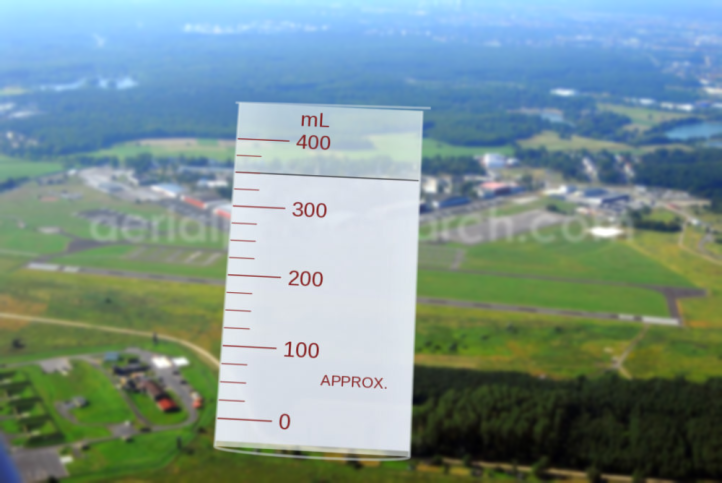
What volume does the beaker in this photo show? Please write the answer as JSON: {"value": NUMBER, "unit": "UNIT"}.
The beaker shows {"value": 350, "unit": "mL"}
